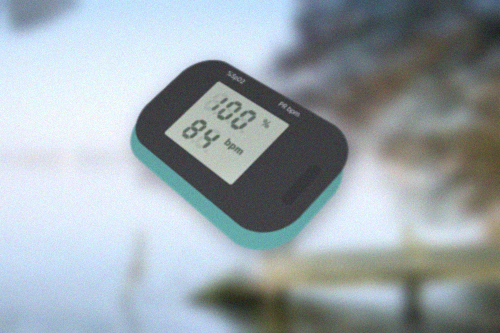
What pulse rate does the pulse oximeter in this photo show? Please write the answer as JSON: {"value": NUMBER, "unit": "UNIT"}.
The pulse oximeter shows {"value": 84, "unit": "bpm"}
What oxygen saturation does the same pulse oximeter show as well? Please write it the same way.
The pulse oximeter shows {"value": 100, "unit": "%"}
